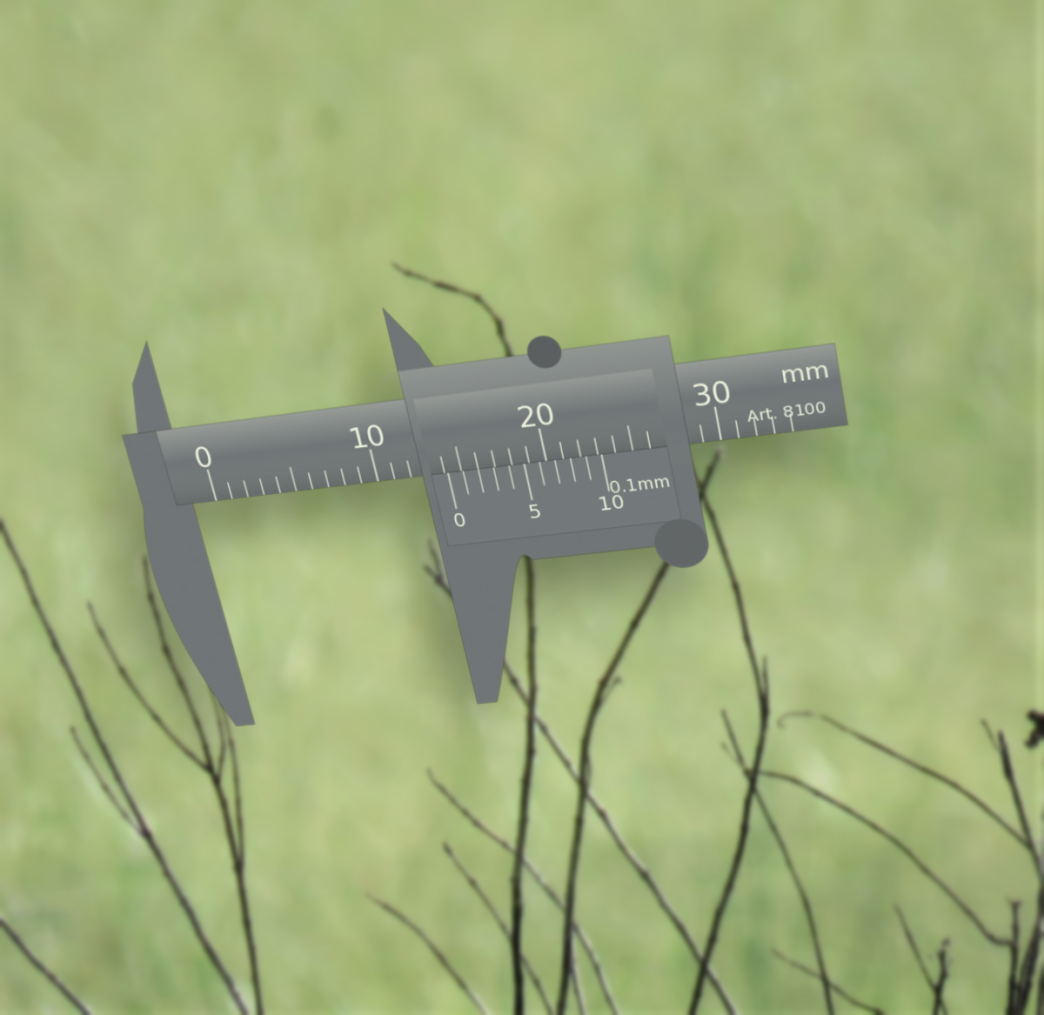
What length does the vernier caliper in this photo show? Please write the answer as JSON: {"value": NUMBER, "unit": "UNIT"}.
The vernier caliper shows {"value": 14.2, "unit": "mm"}
